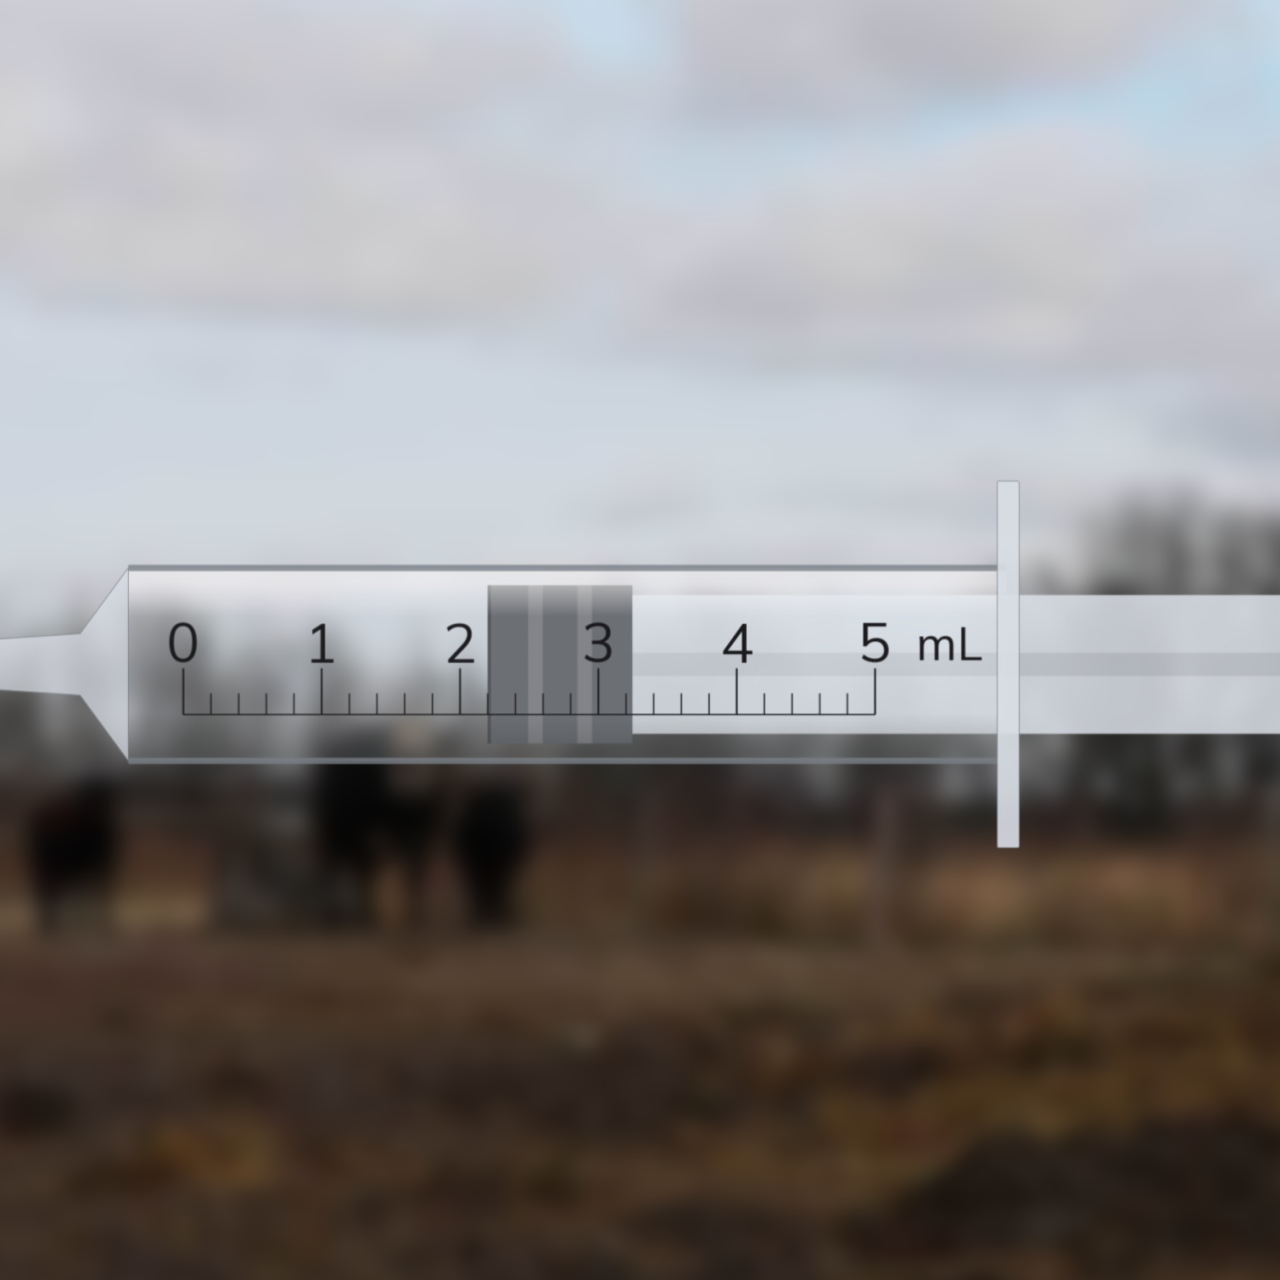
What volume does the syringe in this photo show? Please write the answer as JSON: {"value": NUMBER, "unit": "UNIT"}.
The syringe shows {"value": 2.2, "unit": "mL"}
